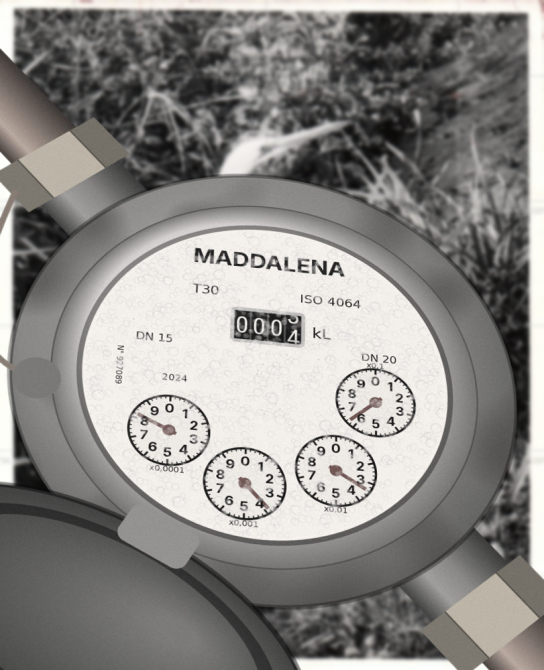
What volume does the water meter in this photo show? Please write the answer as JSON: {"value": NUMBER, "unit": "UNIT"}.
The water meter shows {"value": 3.6338, "unit": "kL"}
